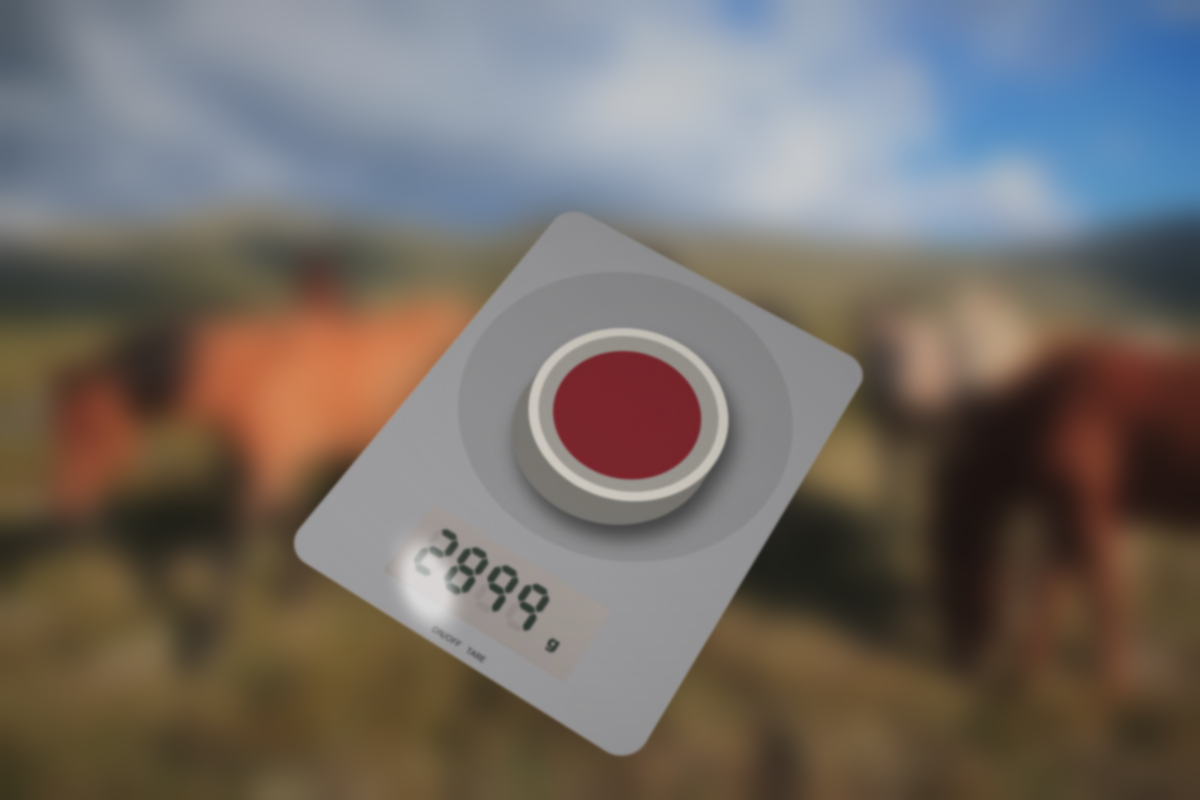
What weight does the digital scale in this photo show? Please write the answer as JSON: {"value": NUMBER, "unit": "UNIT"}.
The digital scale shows {"value": 2899, "unit": "g"}
